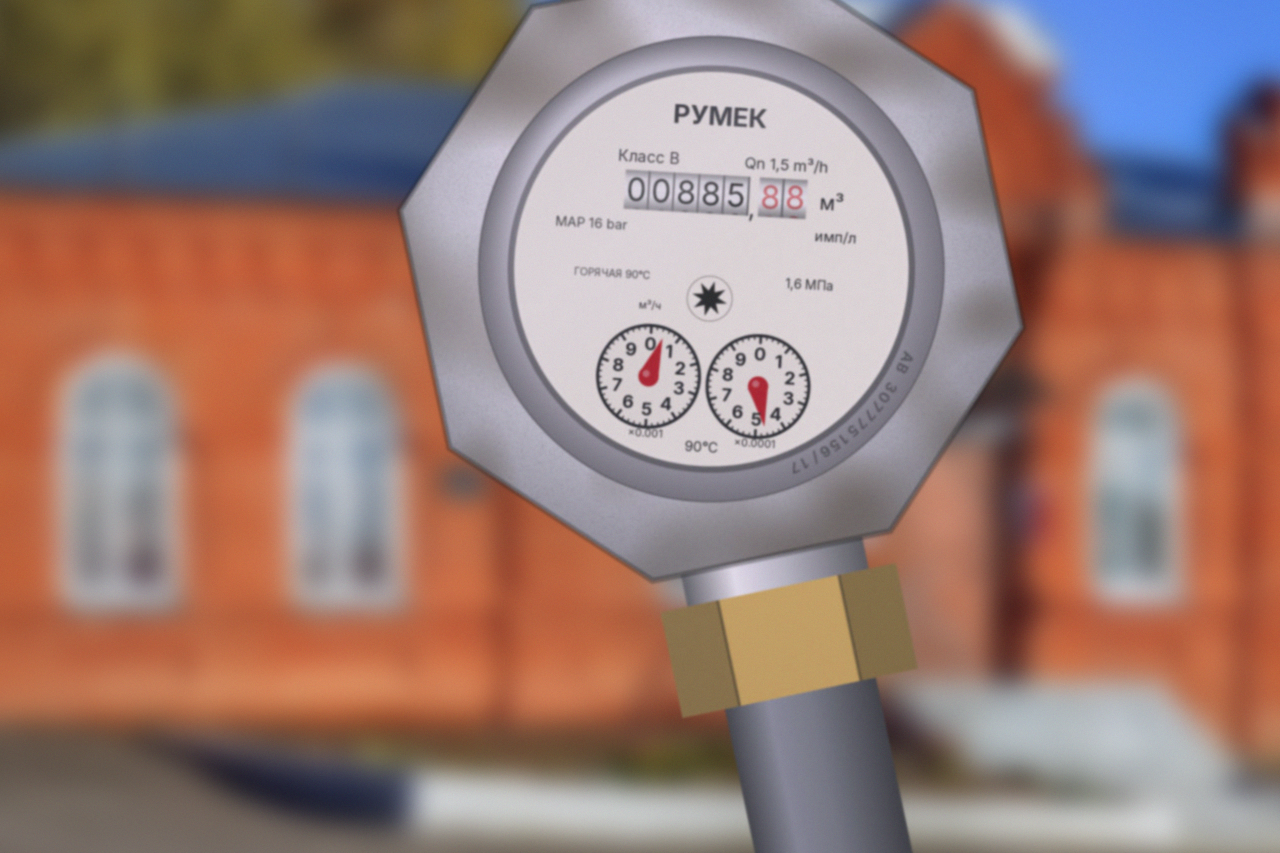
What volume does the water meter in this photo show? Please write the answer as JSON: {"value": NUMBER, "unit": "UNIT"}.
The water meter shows {"value": 885.8804, "unit": "m³"}
